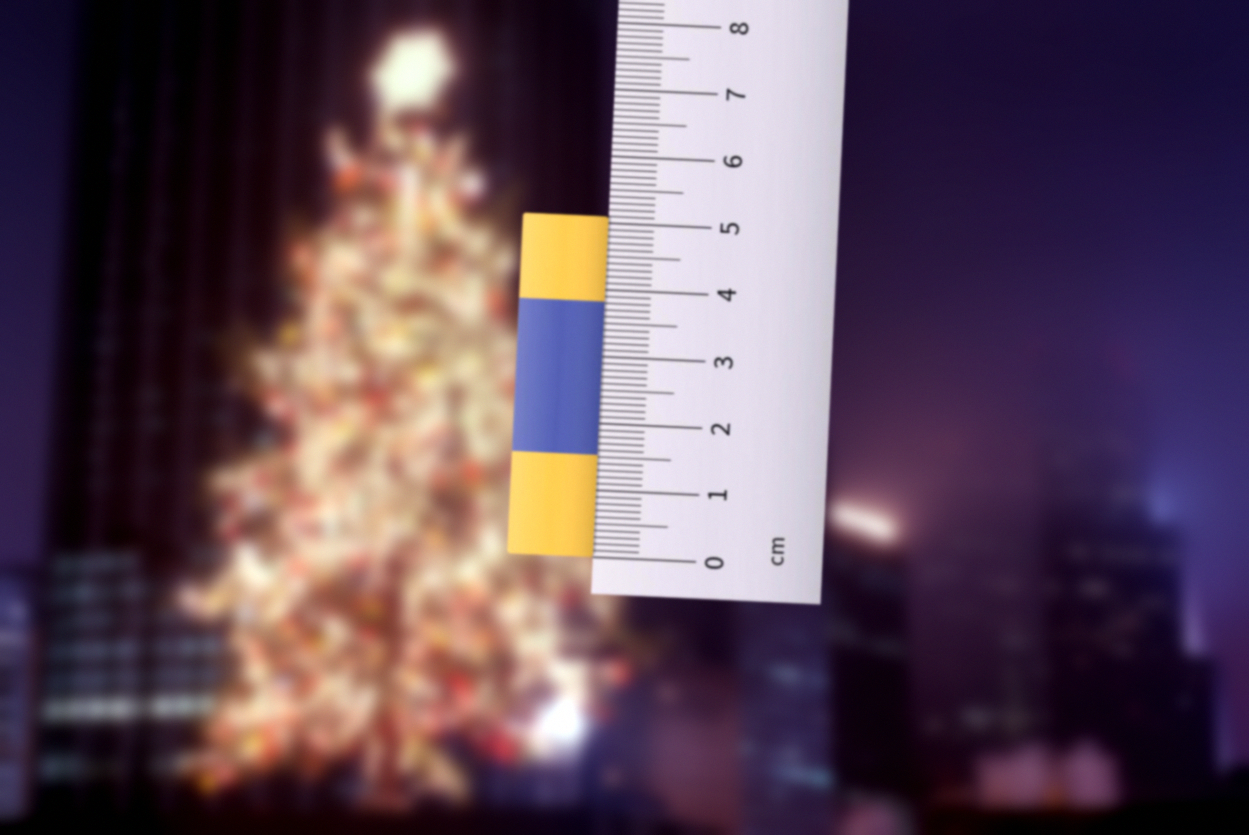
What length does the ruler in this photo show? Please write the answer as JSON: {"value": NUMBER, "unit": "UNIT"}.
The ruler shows {"value": 5.1, "unit": "cm"}
